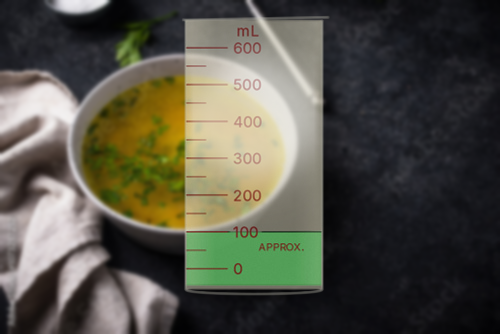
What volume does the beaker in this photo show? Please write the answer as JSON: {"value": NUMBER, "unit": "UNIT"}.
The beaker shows {"value": 100, "unit": "mL"}
